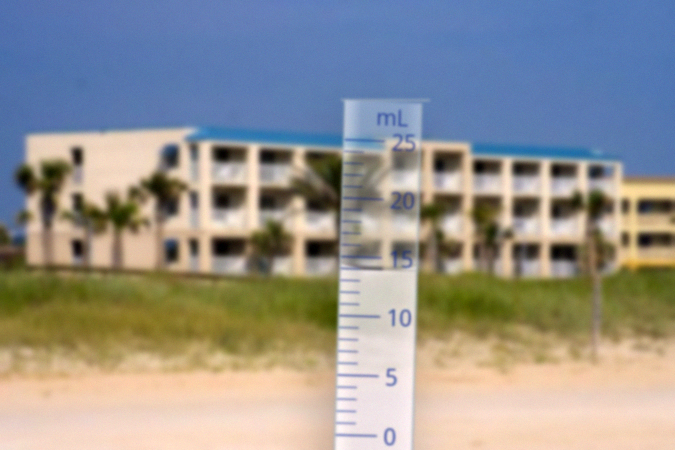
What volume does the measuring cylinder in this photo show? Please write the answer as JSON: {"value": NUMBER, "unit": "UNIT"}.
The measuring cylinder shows {"value": 14, "unit": "mL"}
